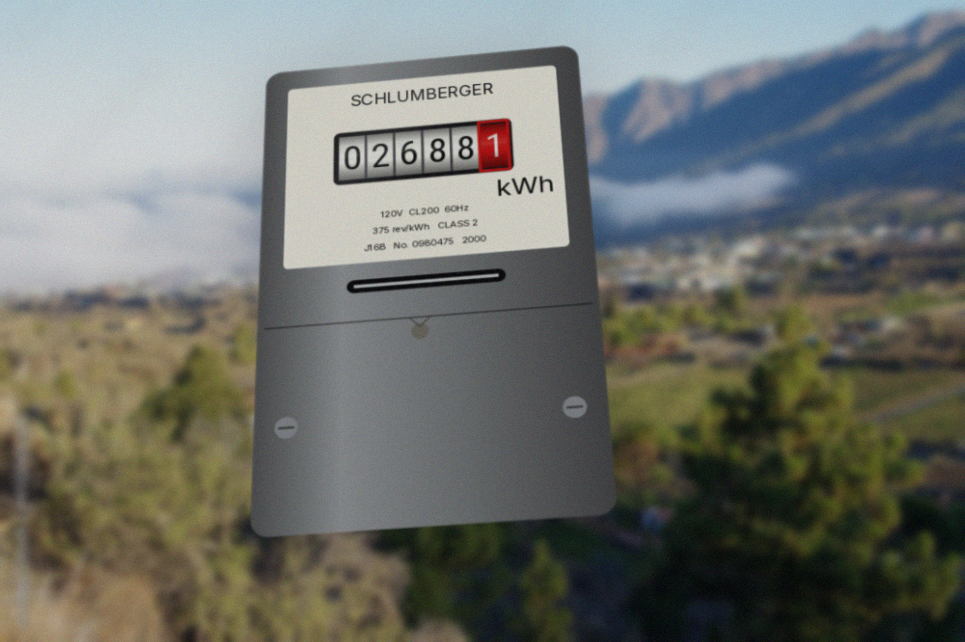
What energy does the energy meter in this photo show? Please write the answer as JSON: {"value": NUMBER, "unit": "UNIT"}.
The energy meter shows {"value": 2688.1, "unit": "kWh"}
